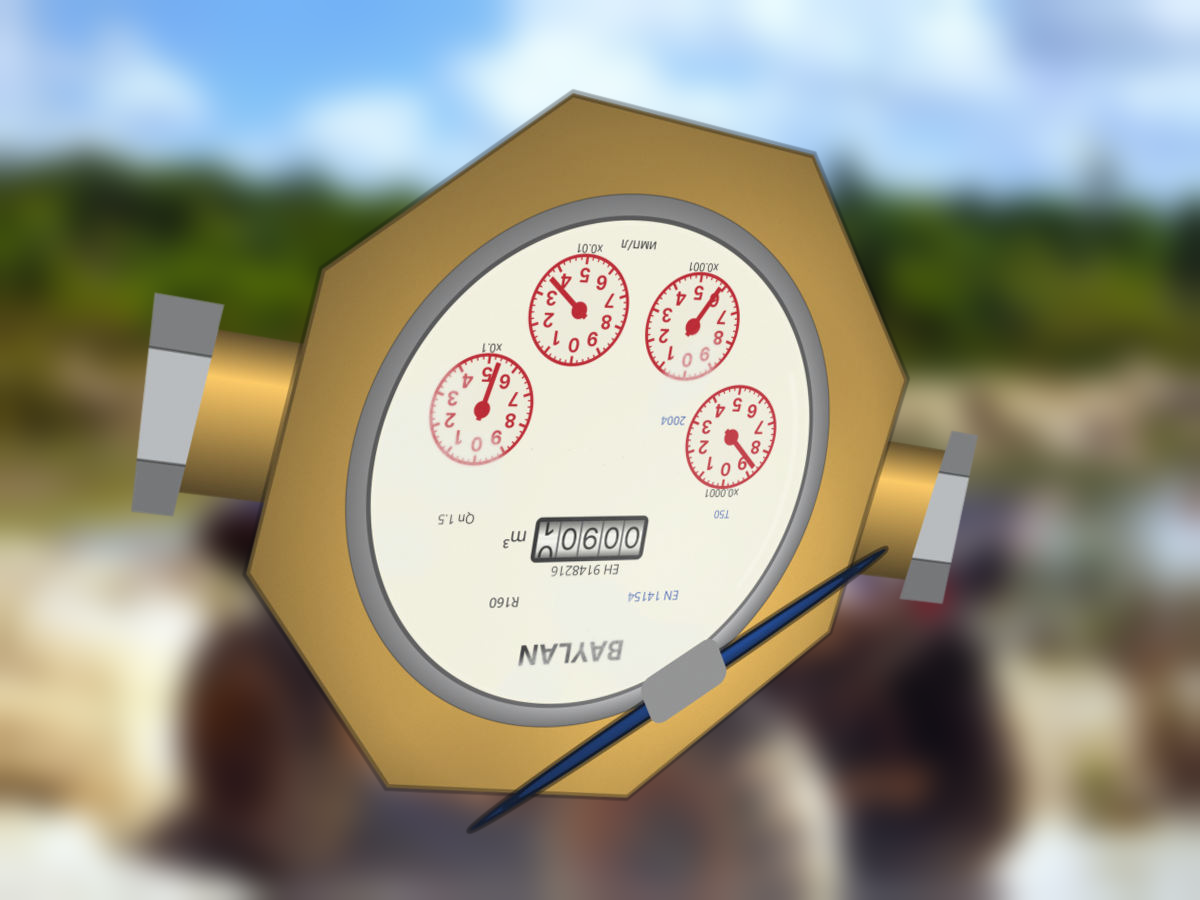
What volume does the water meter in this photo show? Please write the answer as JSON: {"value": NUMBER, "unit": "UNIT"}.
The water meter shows {"value": 900.5358, "unit": "m³"}
